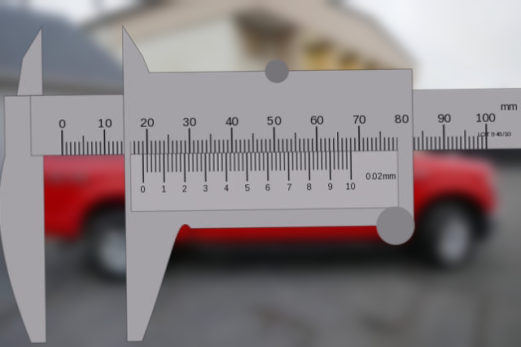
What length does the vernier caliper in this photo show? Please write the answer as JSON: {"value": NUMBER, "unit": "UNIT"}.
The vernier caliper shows {"value": 19.0, "unit": "mm"}
